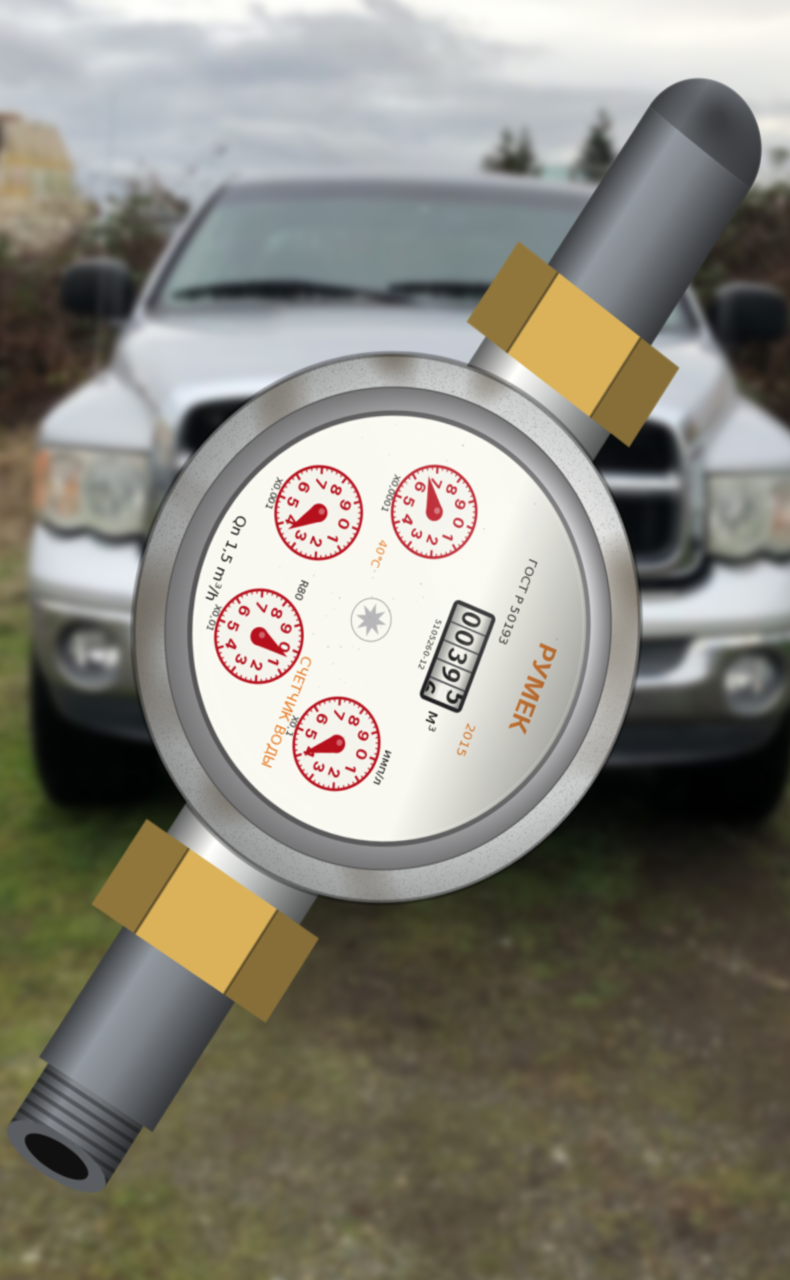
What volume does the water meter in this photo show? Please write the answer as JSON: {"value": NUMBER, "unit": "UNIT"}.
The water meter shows {"value": 395.4036, "unit": "m³"}
